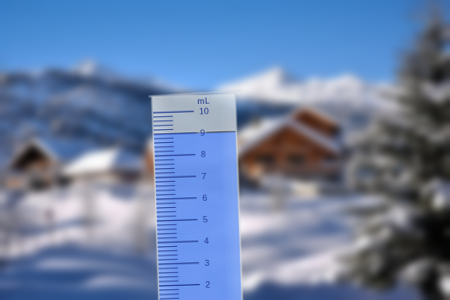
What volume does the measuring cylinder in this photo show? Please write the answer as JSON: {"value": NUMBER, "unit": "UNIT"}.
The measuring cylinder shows {"value": 9, "unit": "mL"}
